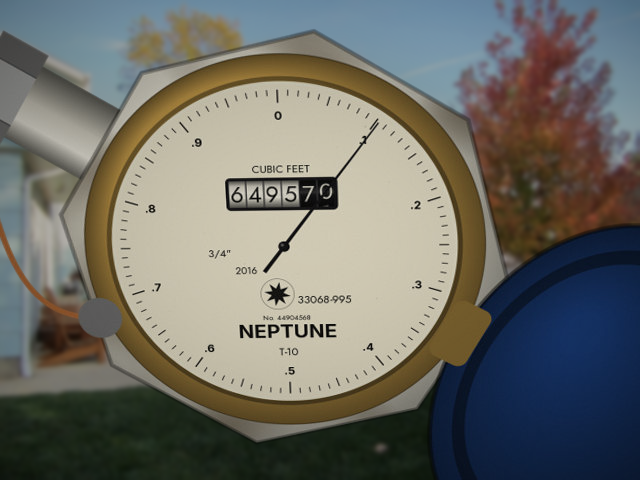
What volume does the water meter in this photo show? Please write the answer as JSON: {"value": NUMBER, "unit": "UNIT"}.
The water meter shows {"value": 649570.10, "unit": "ft³"}
